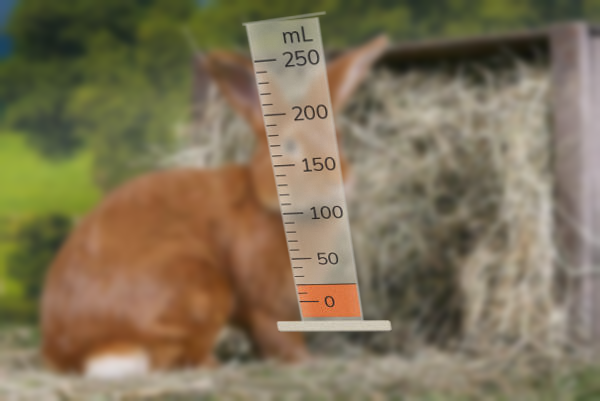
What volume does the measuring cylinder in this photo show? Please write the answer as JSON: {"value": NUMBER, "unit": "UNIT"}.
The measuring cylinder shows {"value": 20, "unit": "mL"}
